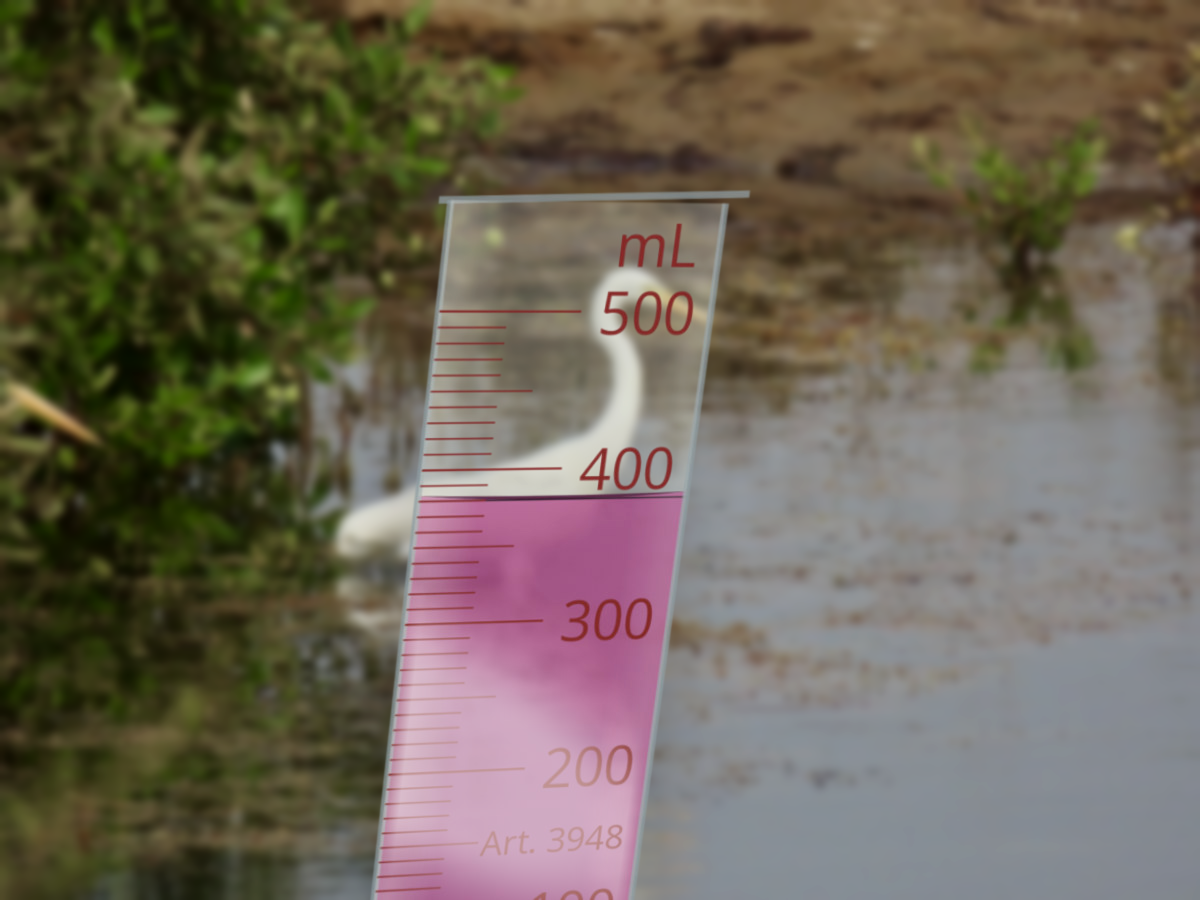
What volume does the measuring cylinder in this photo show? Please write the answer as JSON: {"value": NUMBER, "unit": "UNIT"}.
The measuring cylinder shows {"value": 380, "unit": "mL"}
